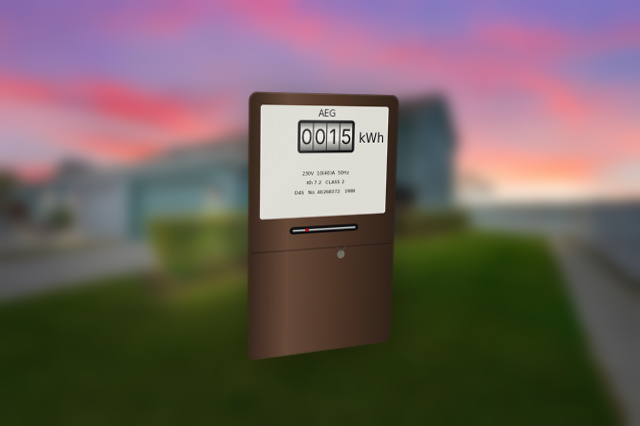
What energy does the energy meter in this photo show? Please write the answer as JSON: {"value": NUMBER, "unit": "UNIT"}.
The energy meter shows {"value": 15, "unit": "kWh"}
